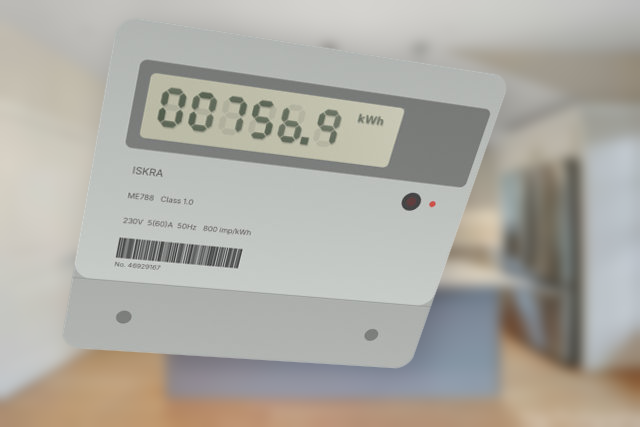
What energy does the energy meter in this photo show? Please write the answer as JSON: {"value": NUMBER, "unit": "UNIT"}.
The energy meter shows {"value": 756.9, "unit": "kWh"}
